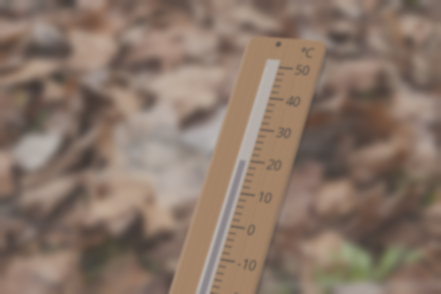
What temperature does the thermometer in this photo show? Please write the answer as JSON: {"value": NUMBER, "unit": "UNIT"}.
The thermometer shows {"value": 20, "unit": "°C"}
